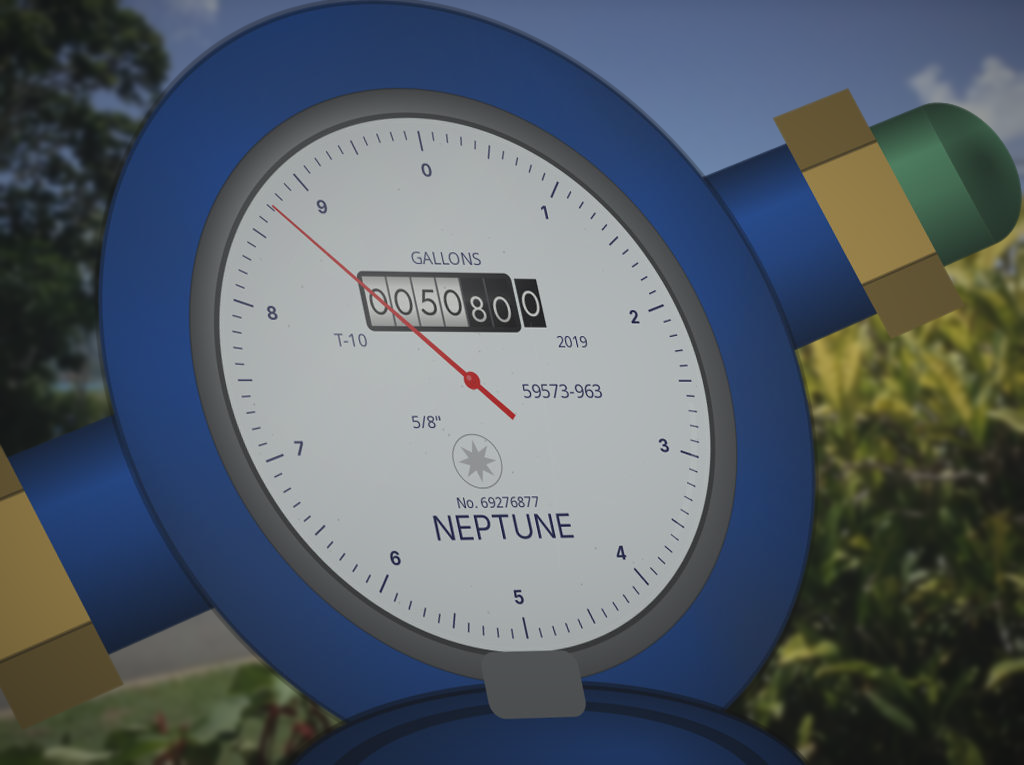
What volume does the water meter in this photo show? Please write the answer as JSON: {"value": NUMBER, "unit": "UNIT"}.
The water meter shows {"value": 50798.7, "unit": "gal"}
